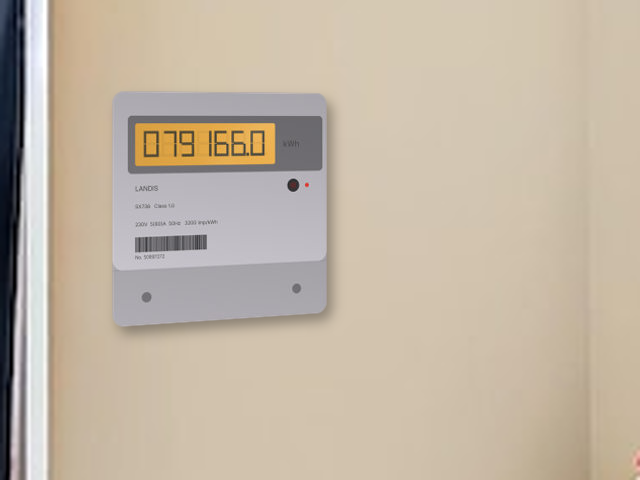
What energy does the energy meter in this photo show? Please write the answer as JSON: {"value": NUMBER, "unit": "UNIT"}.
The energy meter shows {"value": 79166.0, "unit": "kWh"}
